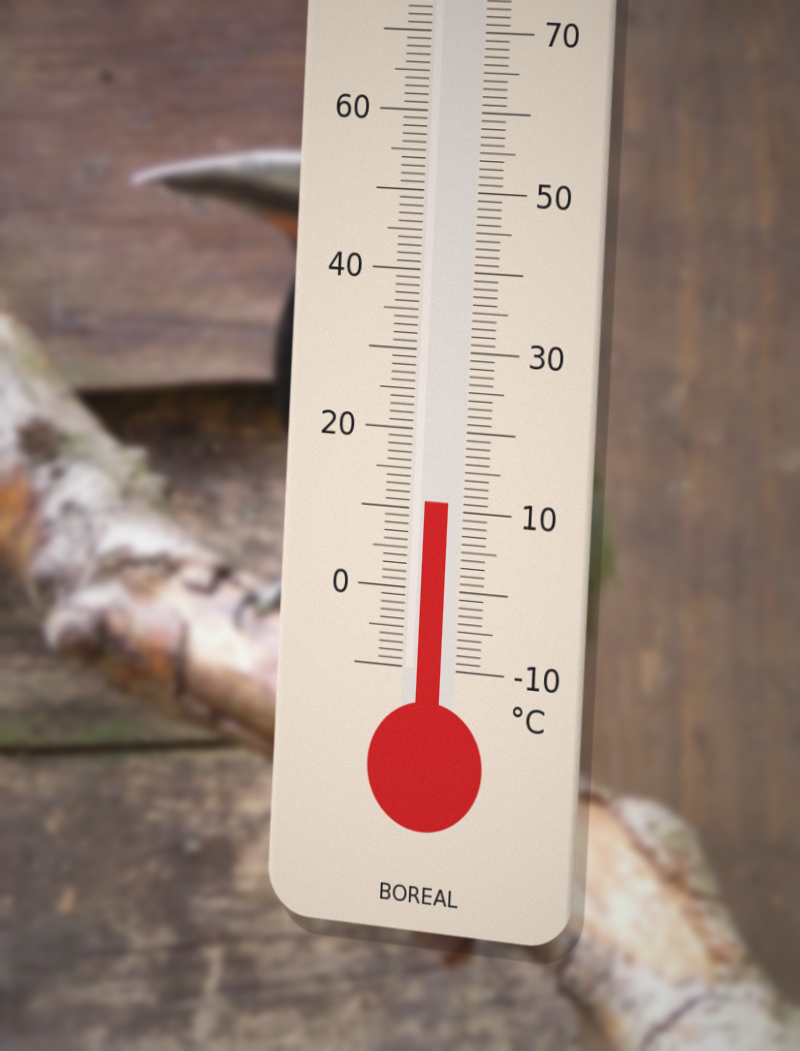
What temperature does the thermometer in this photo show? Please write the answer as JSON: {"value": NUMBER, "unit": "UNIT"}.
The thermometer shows {"value": 11, "unit": "°C"}
